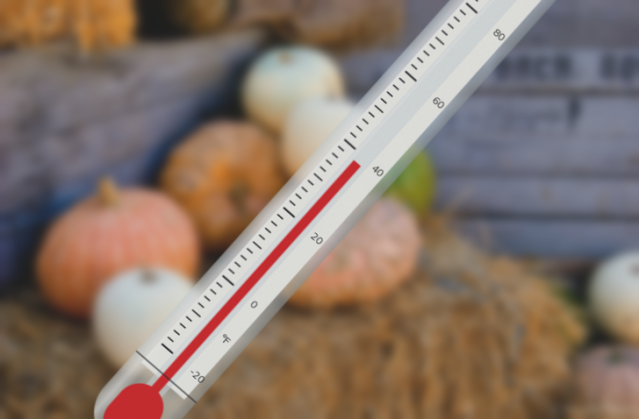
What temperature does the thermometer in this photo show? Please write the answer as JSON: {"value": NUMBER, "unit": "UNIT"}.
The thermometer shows {"value": 38, "unit": "°F"}
